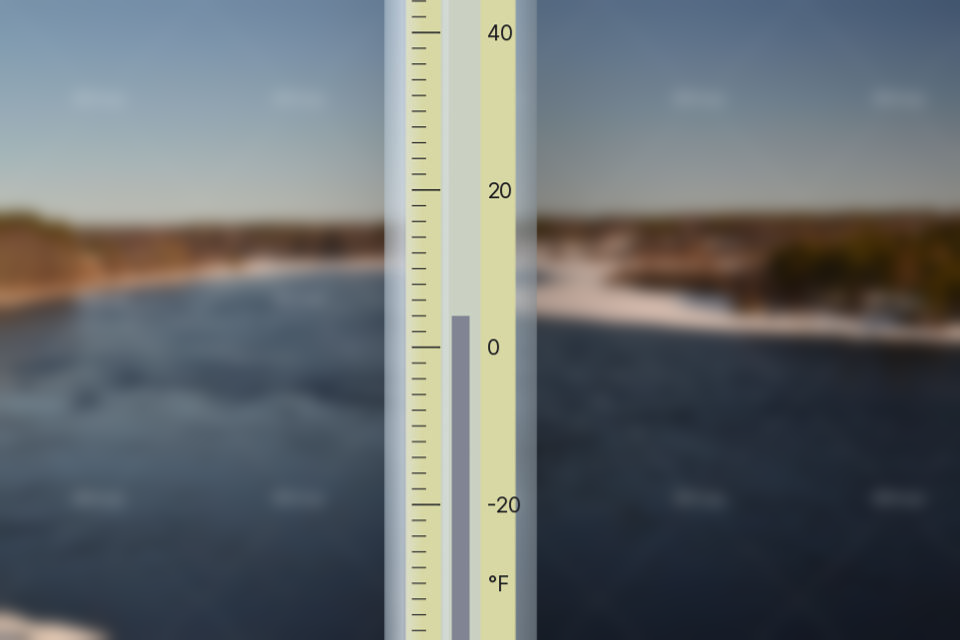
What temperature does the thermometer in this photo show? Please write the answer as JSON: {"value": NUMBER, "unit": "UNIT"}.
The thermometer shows {"value": 4, "unit": "°F"}
